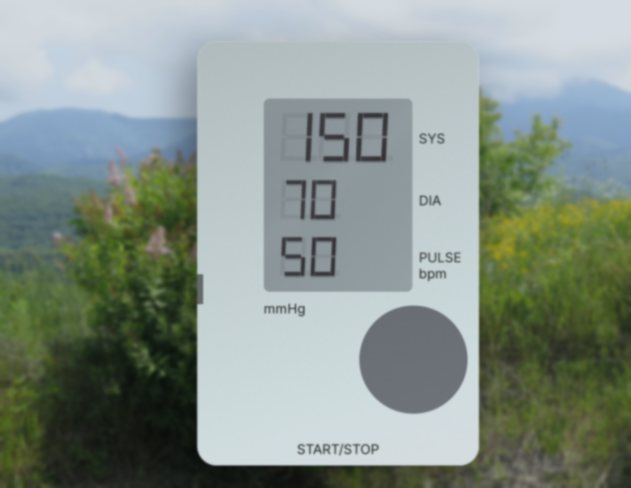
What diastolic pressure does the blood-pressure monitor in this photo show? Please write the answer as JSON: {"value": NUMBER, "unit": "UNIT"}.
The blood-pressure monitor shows {"value": 70, "unit": "mmHg"}
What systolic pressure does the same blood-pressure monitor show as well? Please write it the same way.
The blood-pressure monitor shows {"value": 150, "unit": "mmHg"}
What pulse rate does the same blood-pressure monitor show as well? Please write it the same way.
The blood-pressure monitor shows {"value": 50, "unit": "bpm"}
